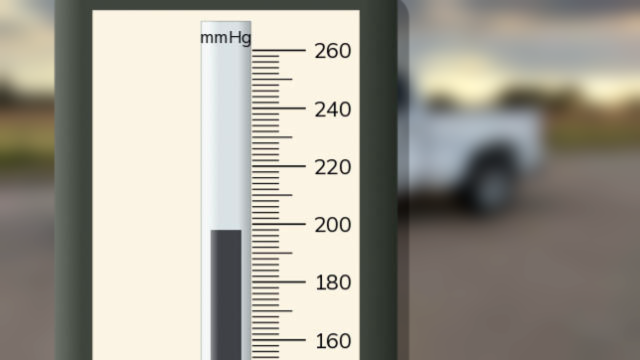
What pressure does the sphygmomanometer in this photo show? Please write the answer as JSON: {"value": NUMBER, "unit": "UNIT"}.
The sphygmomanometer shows {"value": 198, "unit": "mmHg"}
